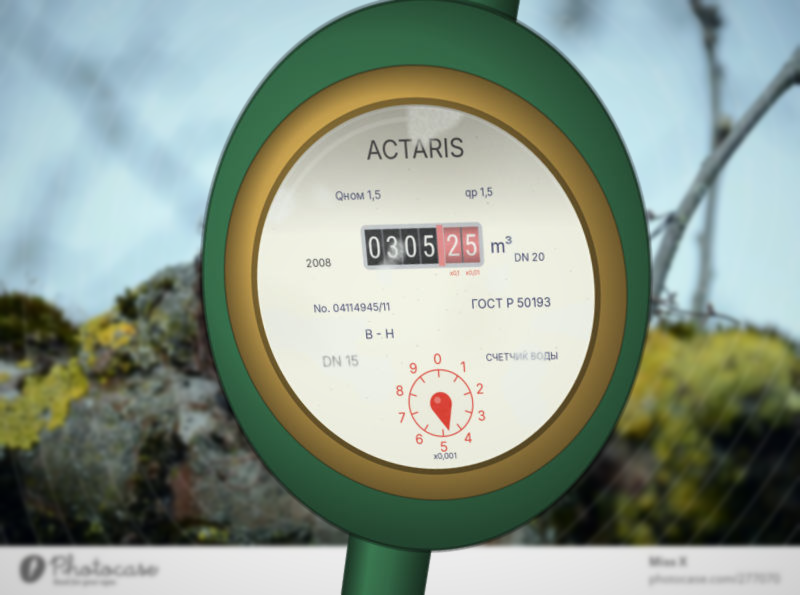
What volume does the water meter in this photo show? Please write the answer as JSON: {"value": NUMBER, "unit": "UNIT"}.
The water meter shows {"value": 305.254, "unit": "m³"}
